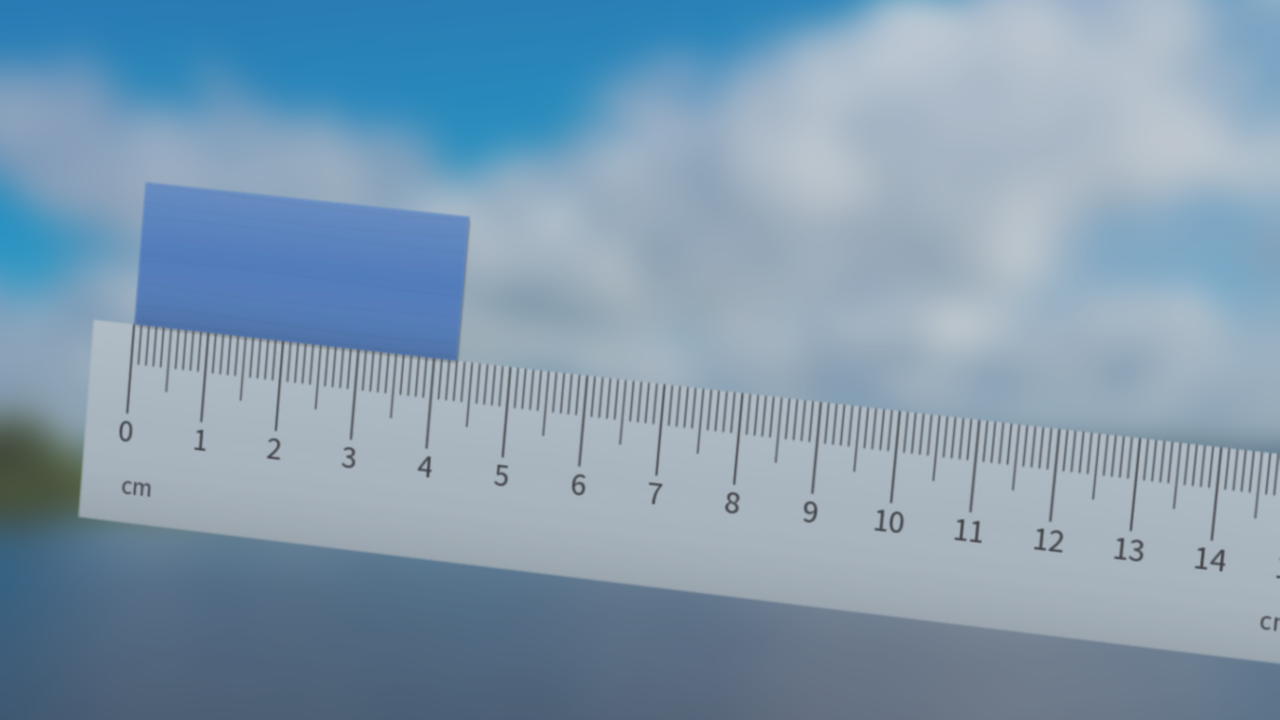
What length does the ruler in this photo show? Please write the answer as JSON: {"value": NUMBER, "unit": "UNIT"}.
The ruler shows {"value": 4.3, "unit": "cm"}
